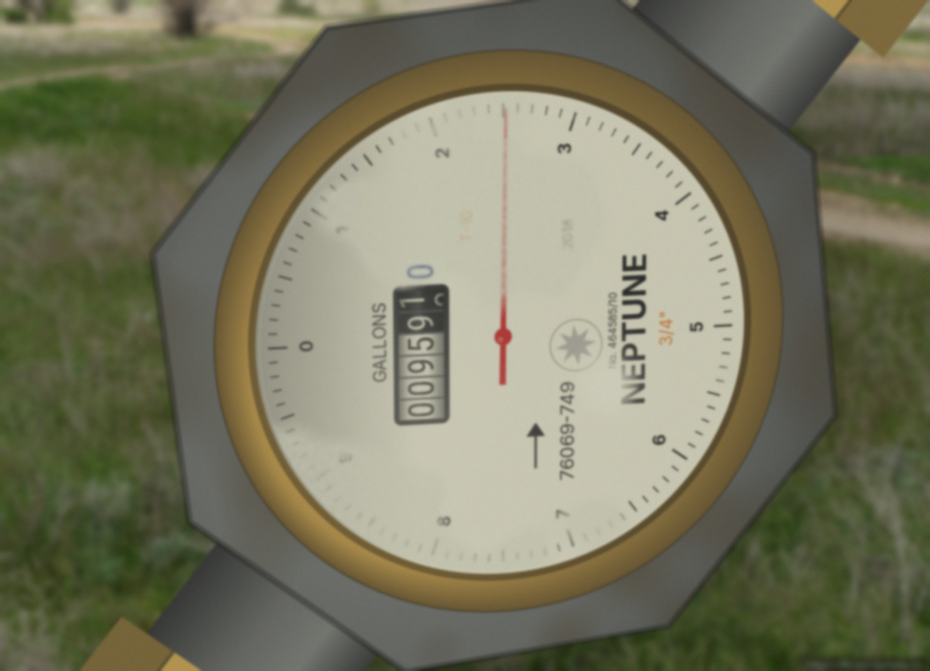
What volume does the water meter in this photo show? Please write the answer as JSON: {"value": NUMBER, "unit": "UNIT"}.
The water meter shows {"value": 95912.5, "unit": "gal"}
